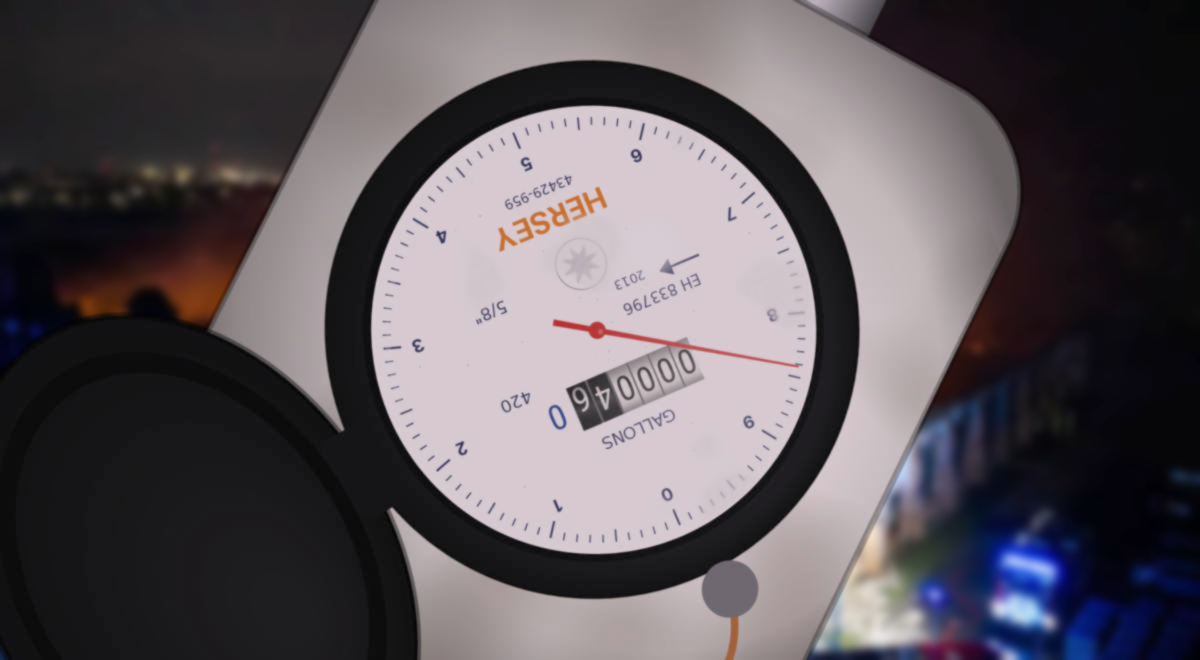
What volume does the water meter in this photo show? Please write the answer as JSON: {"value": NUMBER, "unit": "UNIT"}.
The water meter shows {"value": 458.4, "unit": "gal"}
